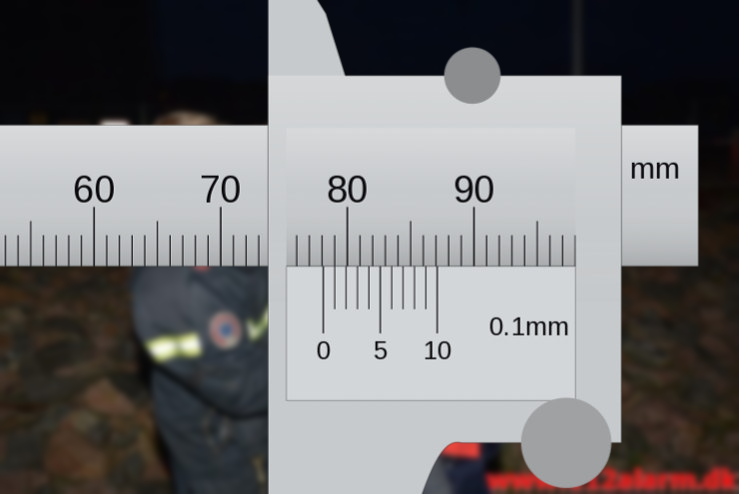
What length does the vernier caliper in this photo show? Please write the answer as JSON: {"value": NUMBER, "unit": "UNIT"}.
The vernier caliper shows {"value": 78.1, "unit": "mm"}
